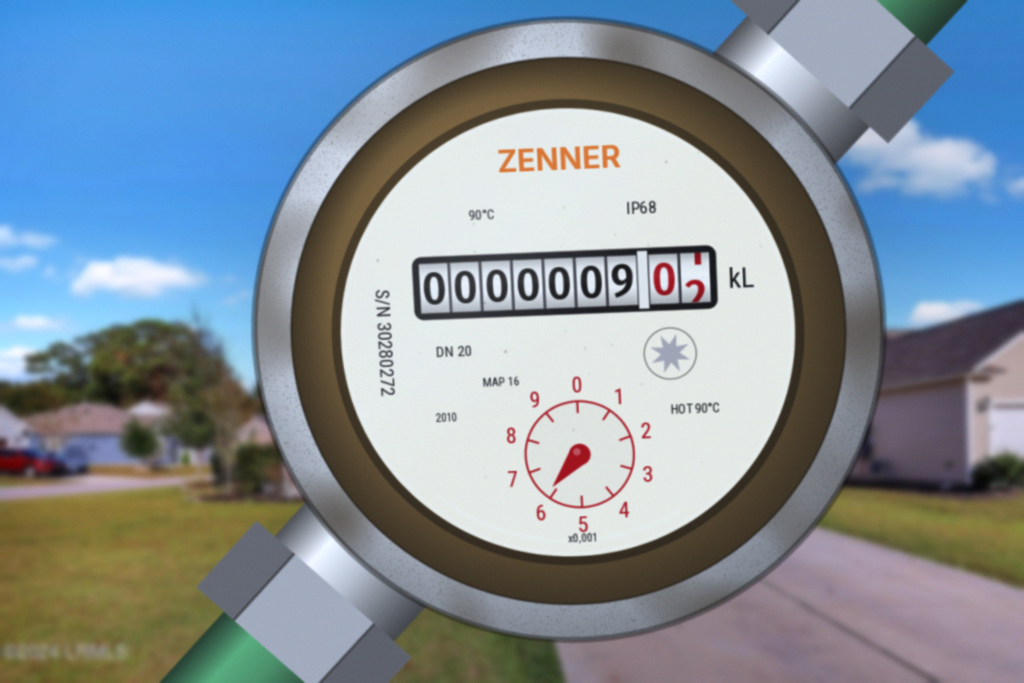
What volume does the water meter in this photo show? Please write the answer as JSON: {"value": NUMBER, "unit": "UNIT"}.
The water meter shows {"value": 9.016, "unit": "kL"}
